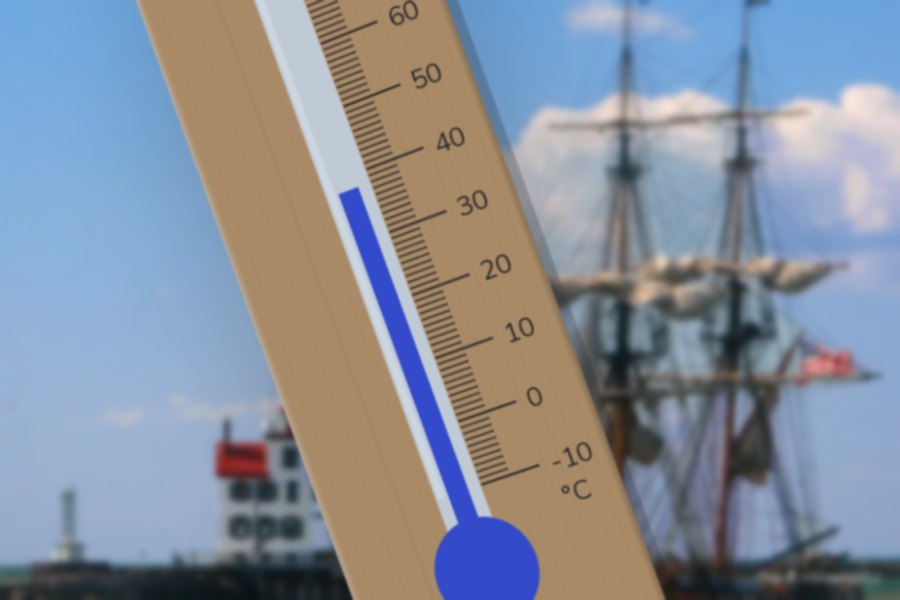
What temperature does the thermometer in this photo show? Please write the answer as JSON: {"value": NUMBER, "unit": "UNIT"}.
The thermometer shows {"value": 38, "unit": "°C"}
